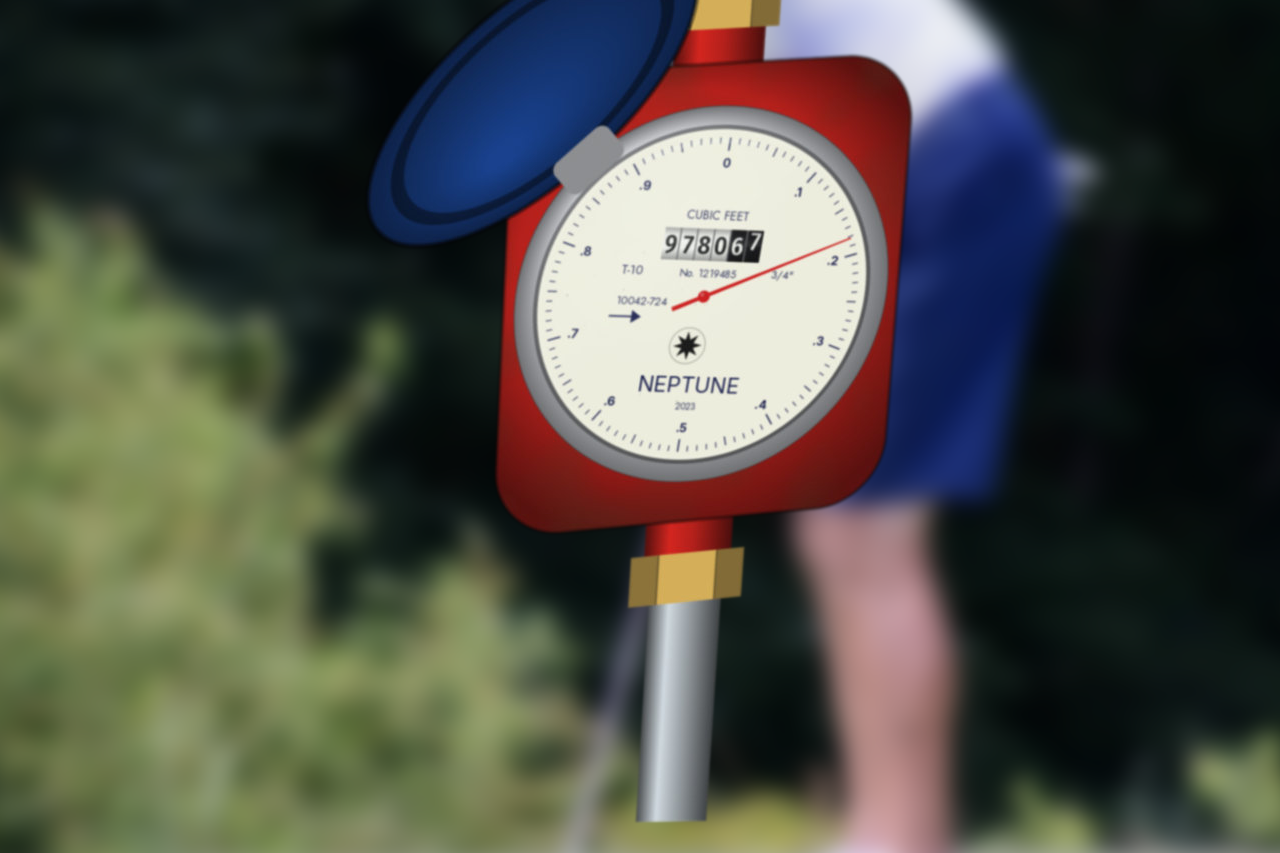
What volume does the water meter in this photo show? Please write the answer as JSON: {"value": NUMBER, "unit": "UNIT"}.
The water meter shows {"value": 978067.18, "unit": "ft³"}
